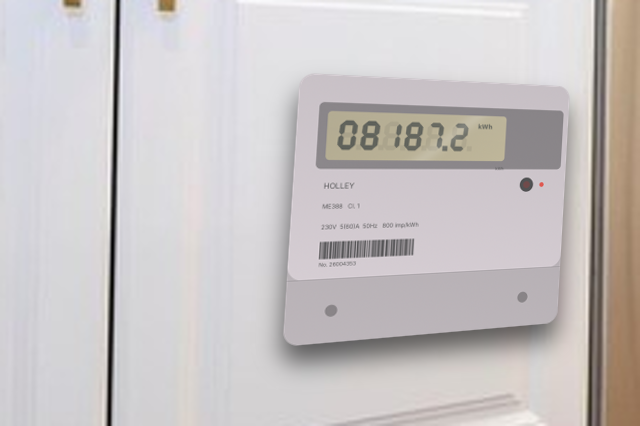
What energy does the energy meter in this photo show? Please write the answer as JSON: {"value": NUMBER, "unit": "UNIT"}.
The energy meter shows {"value": 8187.2, "unit": "kWh"}
